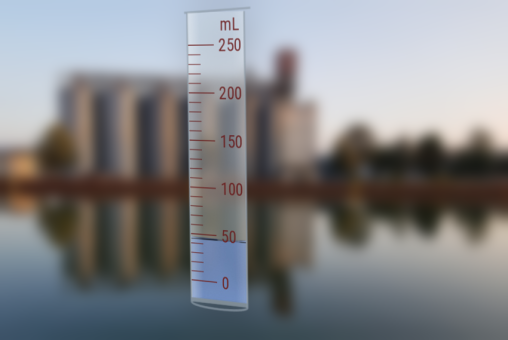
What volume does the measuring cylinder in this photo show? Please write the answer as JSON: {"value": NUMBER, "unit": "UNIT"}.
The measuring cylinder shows {"value": 45, "unit": "mL"}
